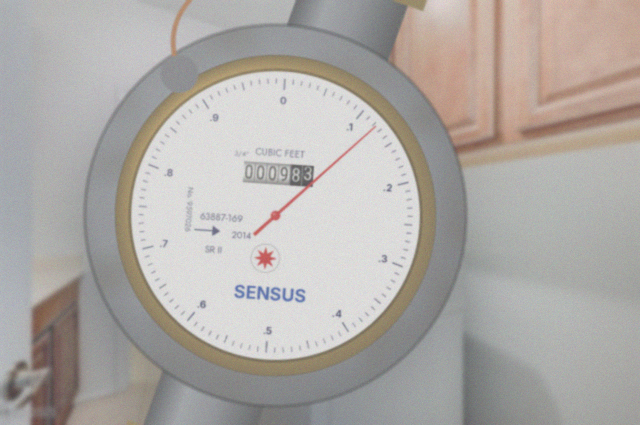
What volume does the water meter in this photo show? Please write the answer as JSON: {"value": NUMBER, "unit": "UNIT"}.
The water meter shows {"value": 983.12, "unit": "ft³"}
